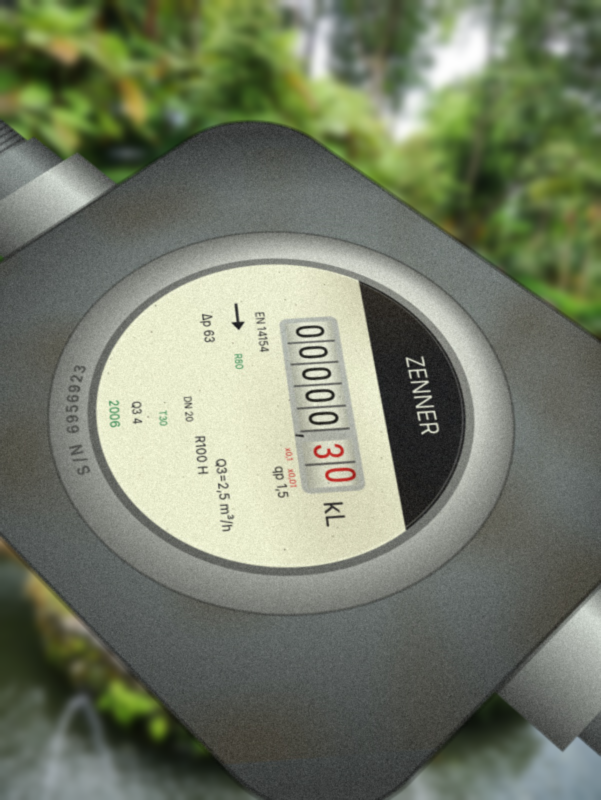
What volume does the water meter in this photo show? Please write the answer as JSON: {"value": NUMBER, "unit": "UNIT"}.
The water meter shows {"value": 0.30, "unit": "kL"}
